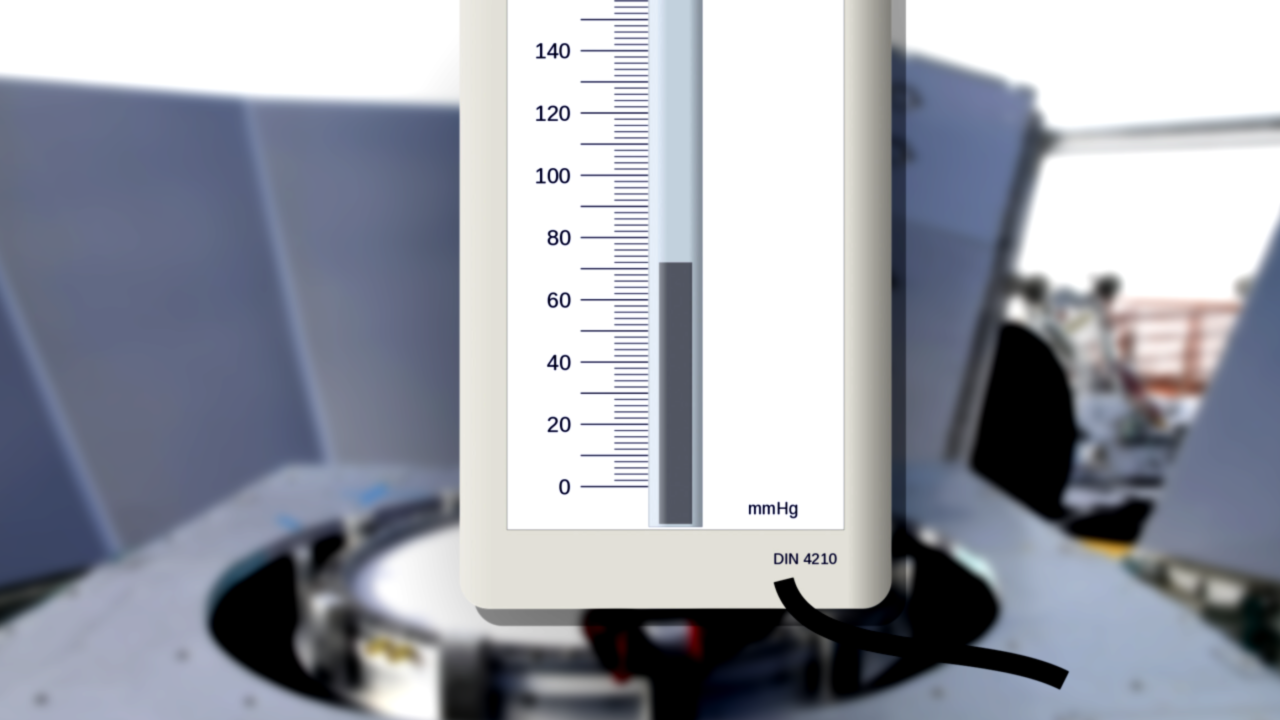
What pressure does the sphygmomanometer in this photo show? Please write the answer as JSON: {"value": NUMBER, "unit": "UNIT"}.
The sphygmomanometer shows {"value": 72, "unit": "mmHg"}
